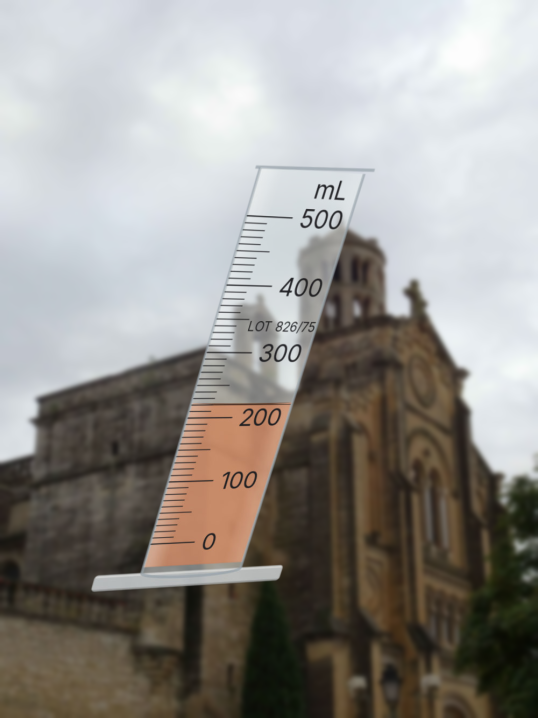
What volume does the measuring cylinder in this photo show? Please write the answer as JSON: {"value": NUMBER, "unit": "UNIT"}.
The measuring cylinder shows {"value": 220, "unit": "mL"}
